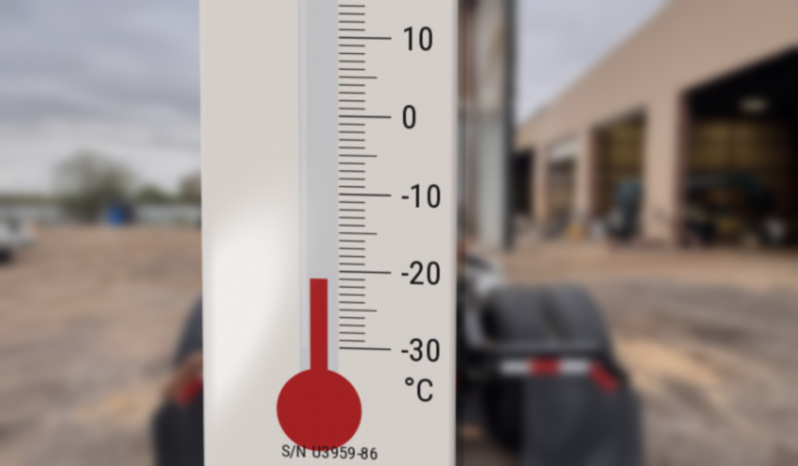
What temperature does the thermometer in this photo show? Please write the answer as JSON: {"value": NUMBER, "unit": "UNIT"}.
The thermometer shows {"value": -21, "unit": "°C"}
